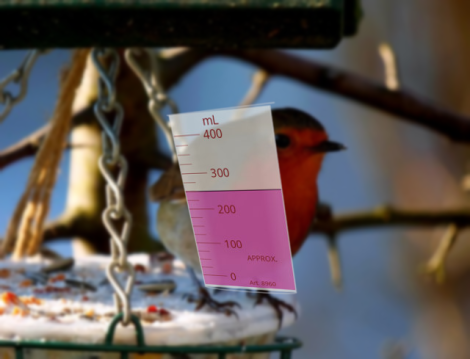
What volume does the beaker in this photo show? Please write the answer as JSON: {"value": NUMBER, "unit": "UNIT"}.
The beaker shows {"value": 250, "unit": "mL"}
